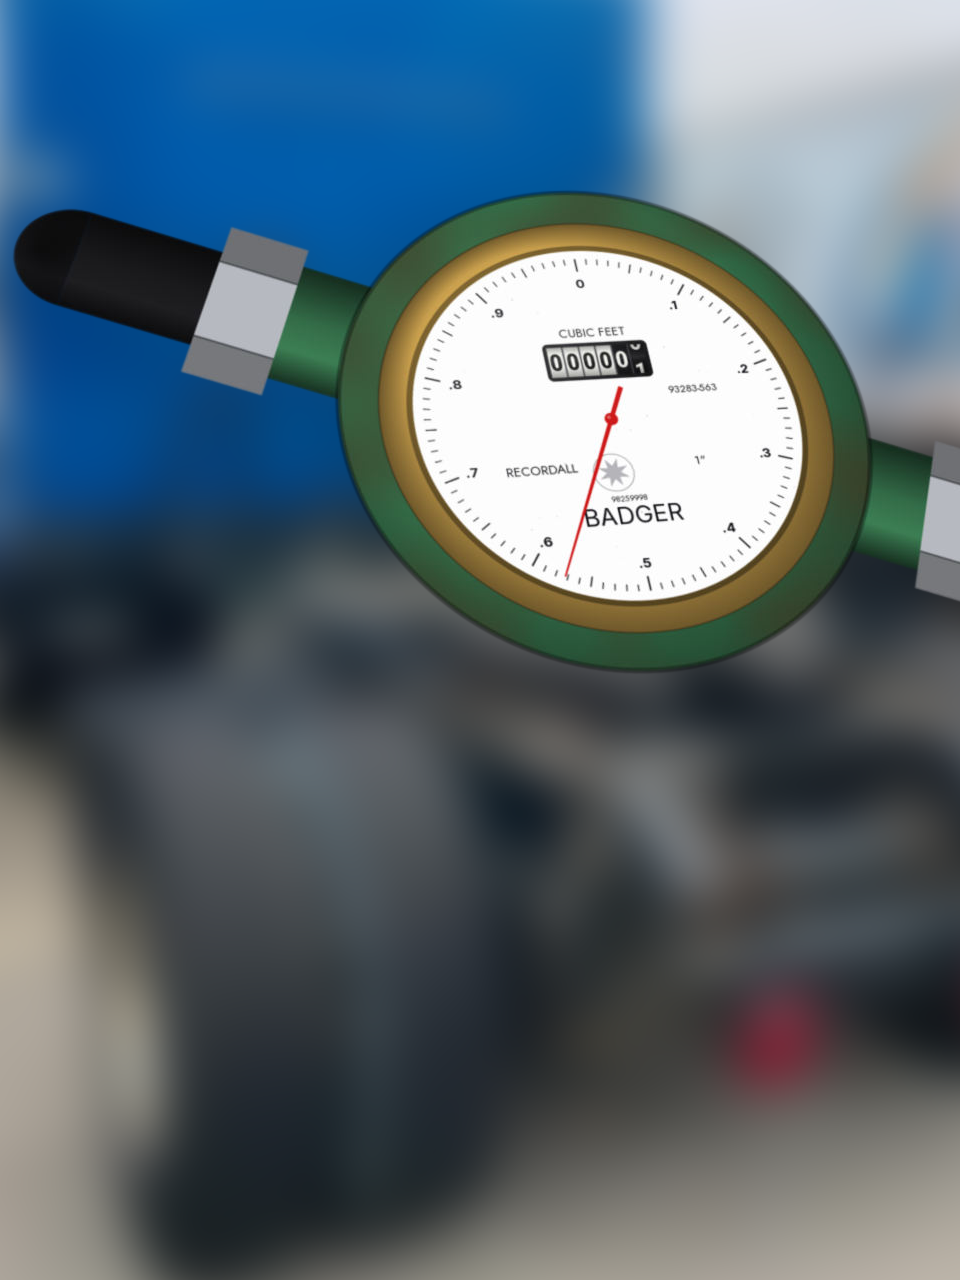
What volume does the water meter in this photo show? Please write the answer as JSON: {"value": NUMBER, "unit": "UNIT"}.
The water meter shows {"value": 0.57, "unit": "ft³"}
